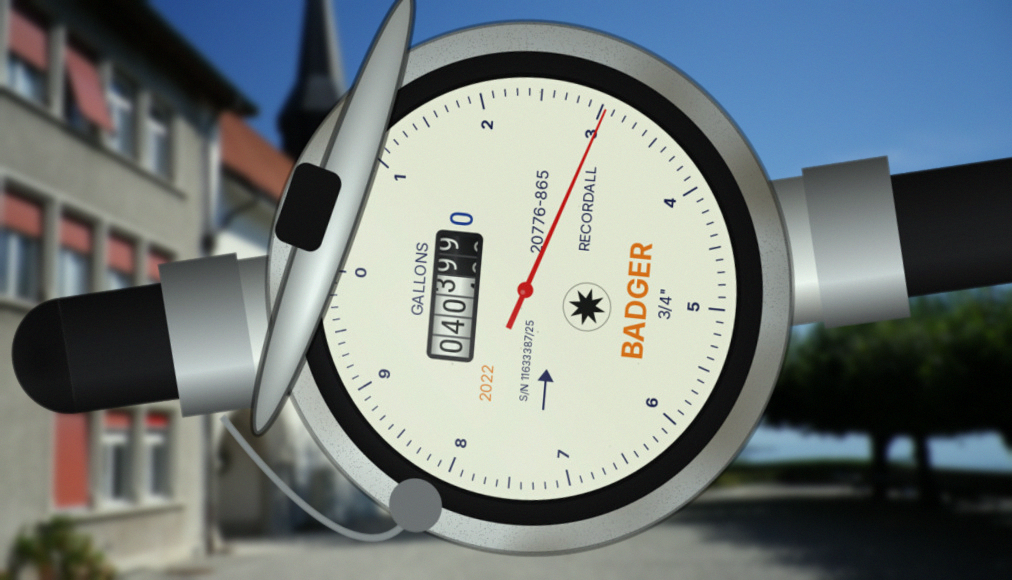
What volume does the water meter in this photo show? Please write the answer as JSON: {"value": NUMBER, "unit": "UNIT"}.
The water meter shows {"value": 403993.0, "unit": "gal"}
